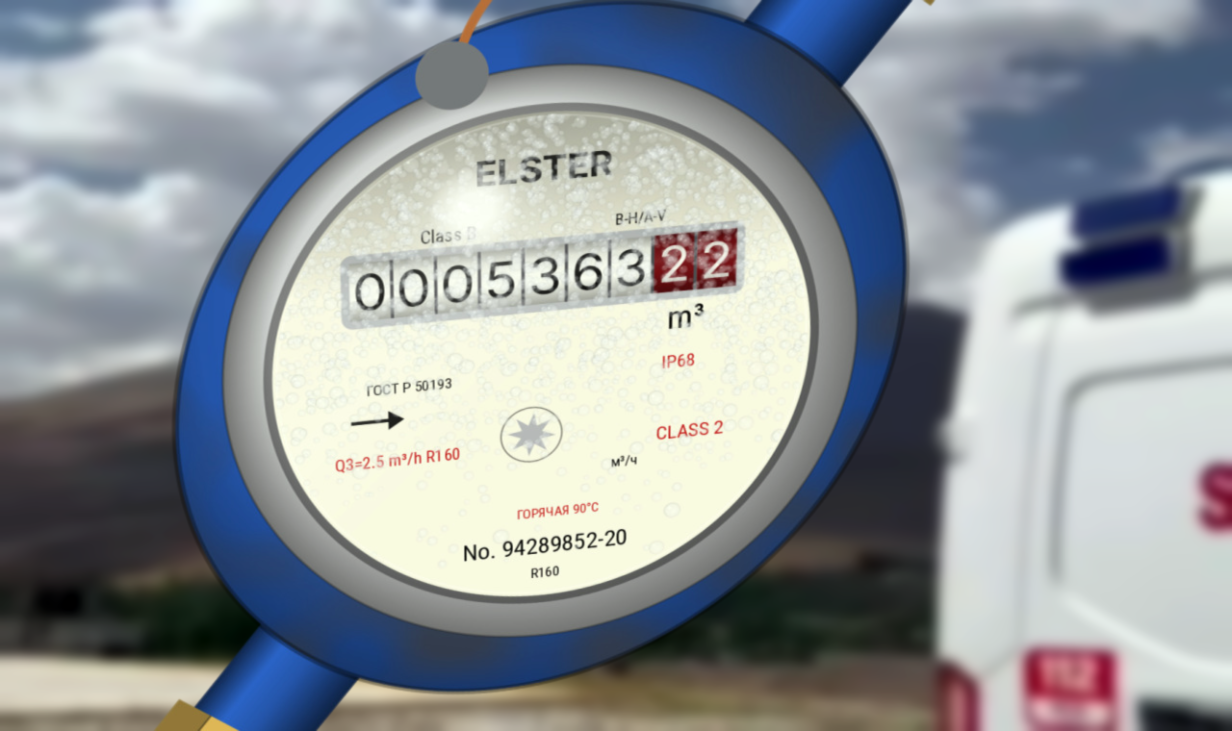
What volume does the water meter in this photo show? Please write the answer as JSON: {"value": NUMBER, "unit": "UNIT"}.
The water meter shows {"value": 5363.22, "unit": "m³"}
